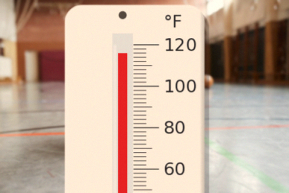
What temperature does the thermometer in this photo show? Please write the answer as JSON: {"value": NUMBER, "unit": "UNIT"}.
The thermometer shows {"value": 116, "unit": "°F"}
